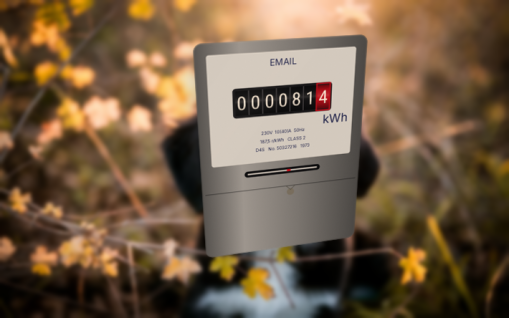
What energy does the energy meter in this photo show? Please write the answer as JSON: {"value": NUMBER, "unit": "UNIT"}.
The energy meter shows {"value": 81.4, "unit": "kWh"}
